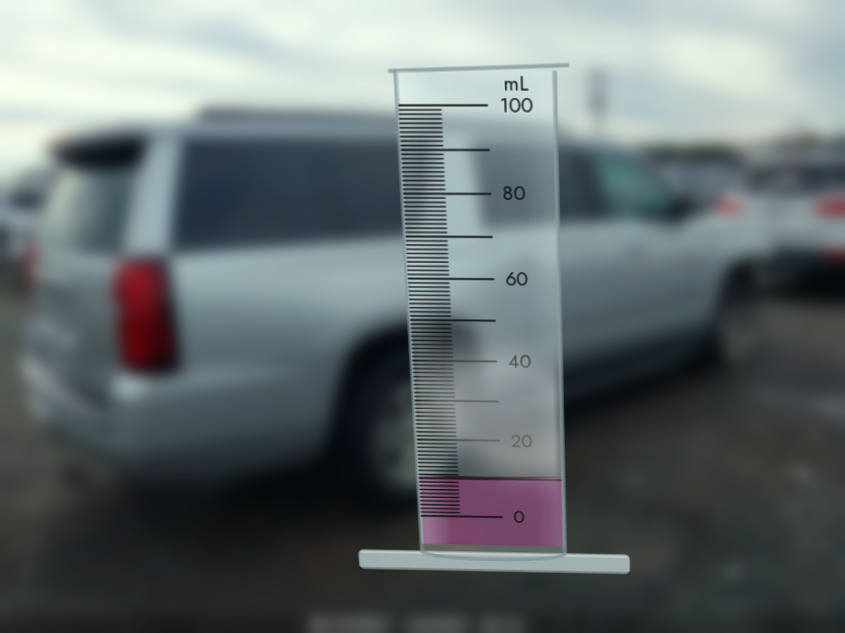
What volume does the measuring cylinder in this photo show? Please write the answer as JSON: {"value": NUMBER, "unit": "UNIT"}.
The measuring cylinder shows {"value": 10, "unit": "mL"}
